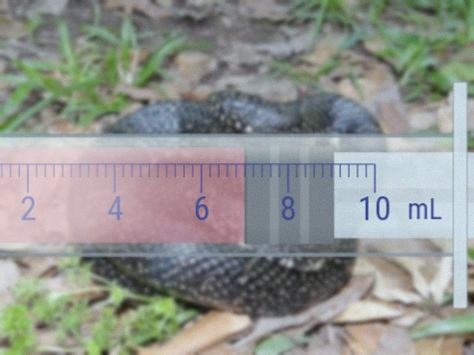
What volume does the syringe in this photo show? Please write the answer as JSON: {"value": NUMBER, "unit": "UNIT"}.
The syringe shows {"value": 7, "unit": "mL"}
